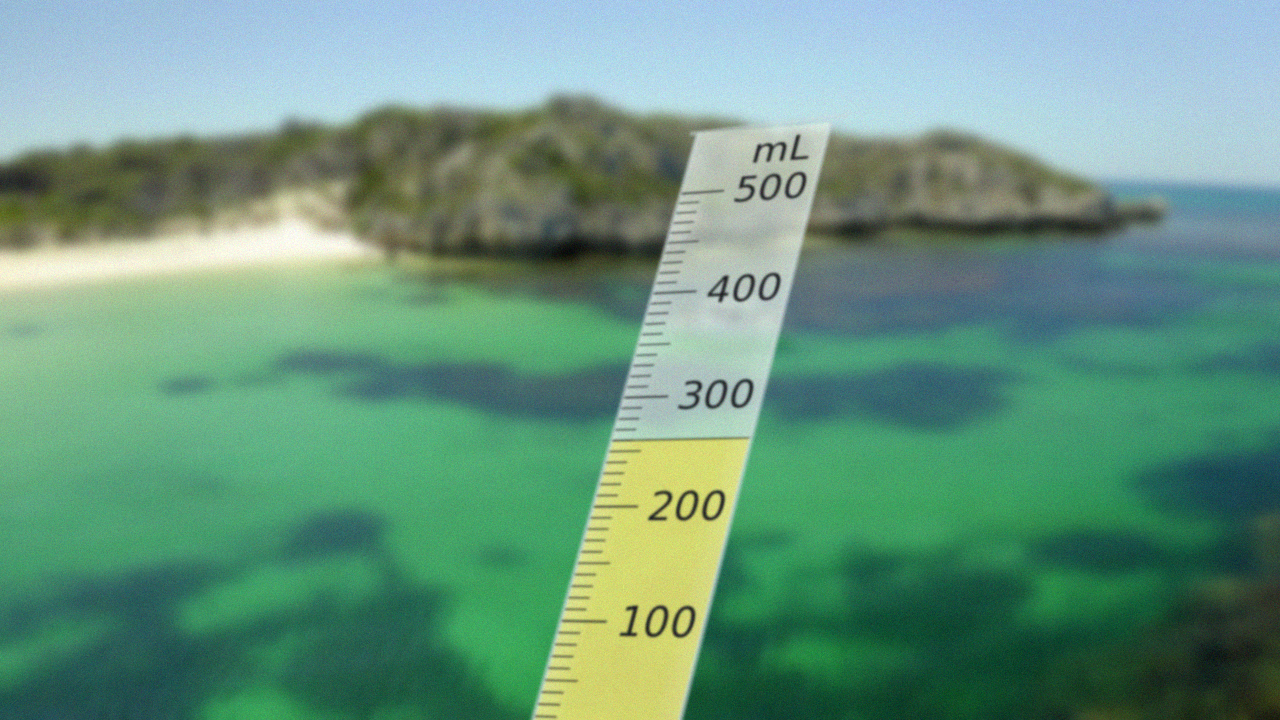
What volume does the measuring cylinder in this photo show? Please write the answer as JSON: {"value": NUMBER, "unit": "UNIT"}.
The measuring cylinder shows {"value": 260, "unit": "mL"}
